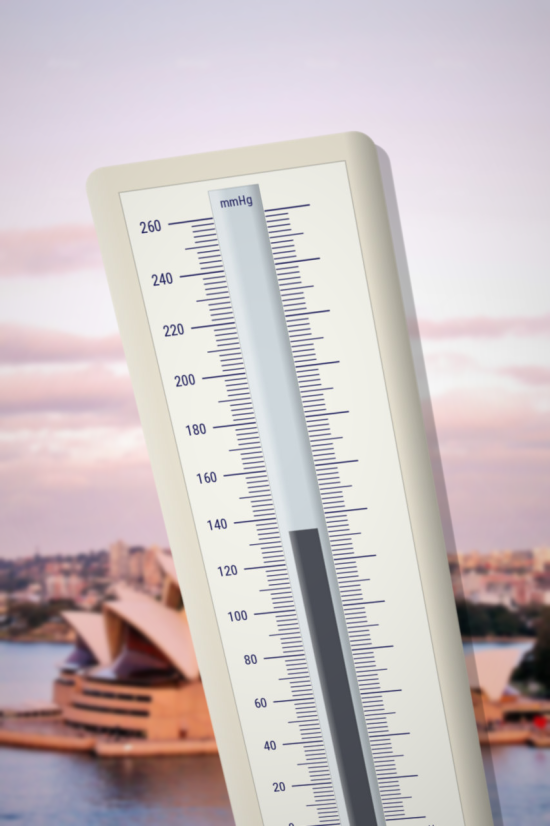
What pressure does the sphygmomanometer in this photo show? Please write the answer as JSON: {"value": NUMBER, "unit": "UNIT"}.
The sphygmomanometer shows {"value": 134, "unit": "mmHg"}
